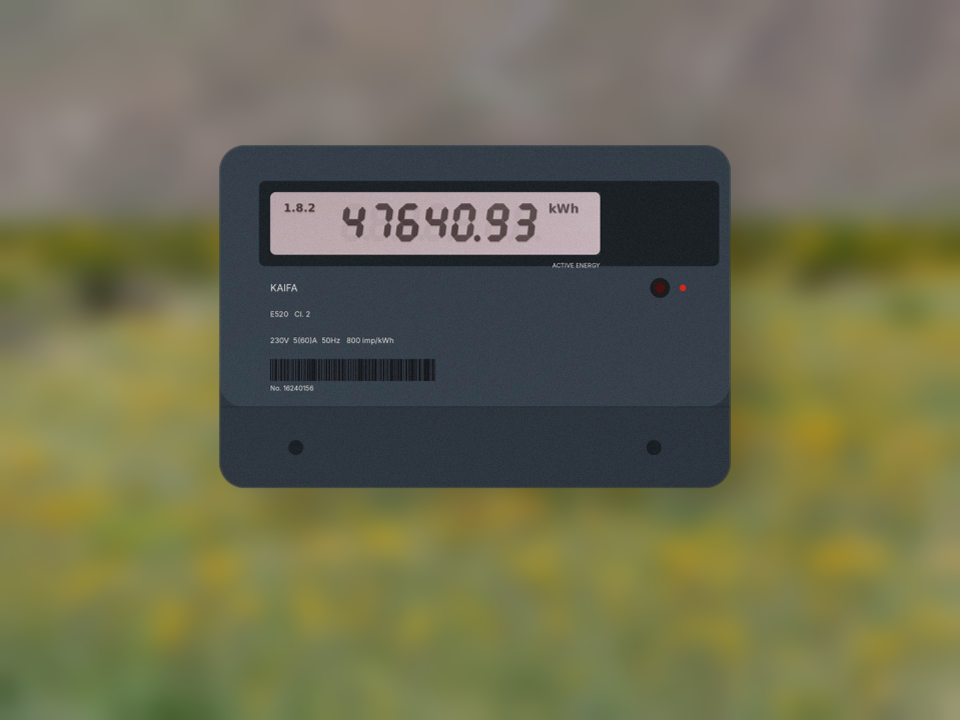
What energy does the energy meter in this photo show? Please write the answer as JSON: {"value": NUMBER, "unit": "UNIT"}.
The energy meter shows {"value": 47640.93, "unit": "kWh"}
